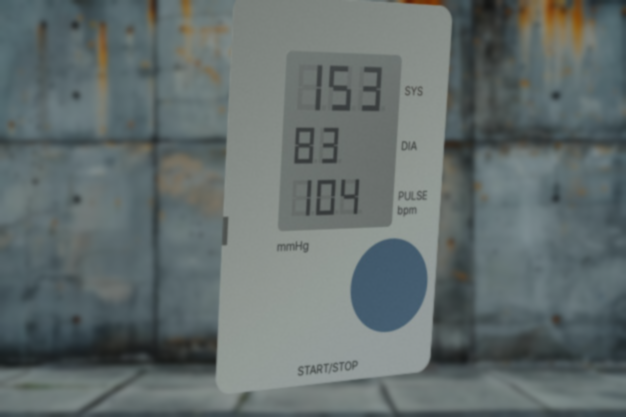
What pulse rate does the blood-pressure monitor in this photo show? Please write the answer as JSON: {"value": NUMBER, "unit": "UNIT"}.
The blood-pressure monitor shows {"value": 104, "unit": "bpm"}
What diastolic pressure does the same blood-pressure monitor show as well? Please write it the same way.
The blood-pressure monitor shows {"value": 83, "unit": "mmHg"}
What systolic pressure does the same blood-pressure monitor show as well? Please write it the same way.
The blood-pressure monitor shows {"value": 153, "unit": "mmHg"}
